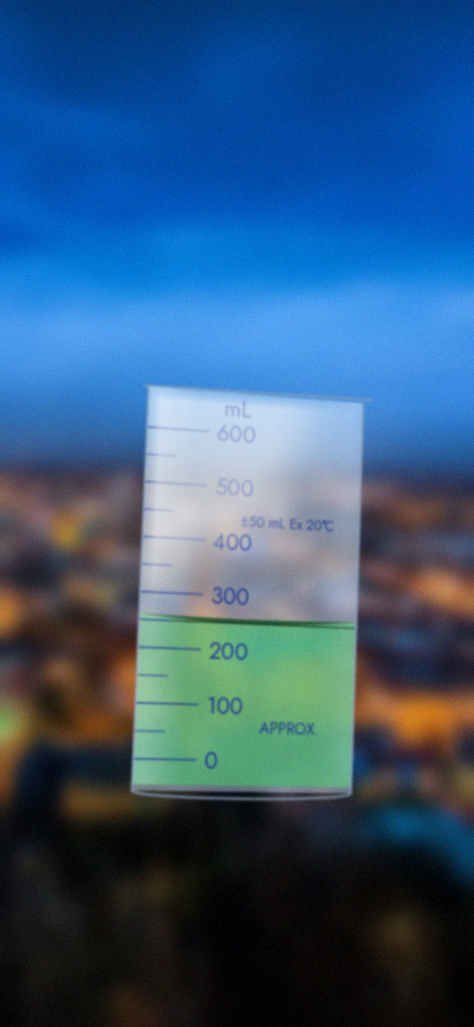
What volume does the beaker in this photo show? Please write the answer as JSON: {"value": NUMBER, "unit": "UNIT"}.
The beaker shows {"value": 250, "unit": "mL"}
